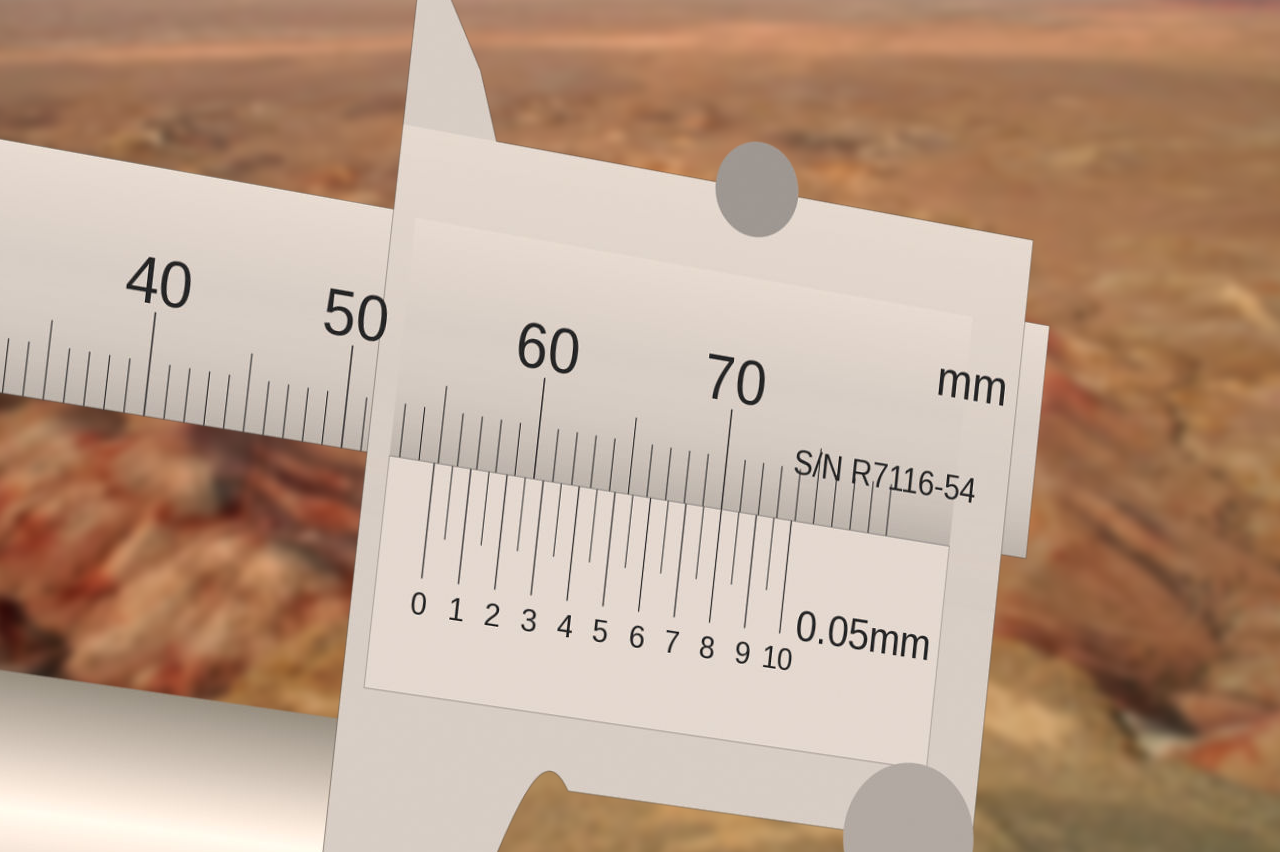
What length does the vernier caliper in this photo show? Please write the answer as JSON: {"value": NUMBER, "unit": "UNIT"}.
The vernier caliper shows {"value": 54.8, "unit": "mm"}
